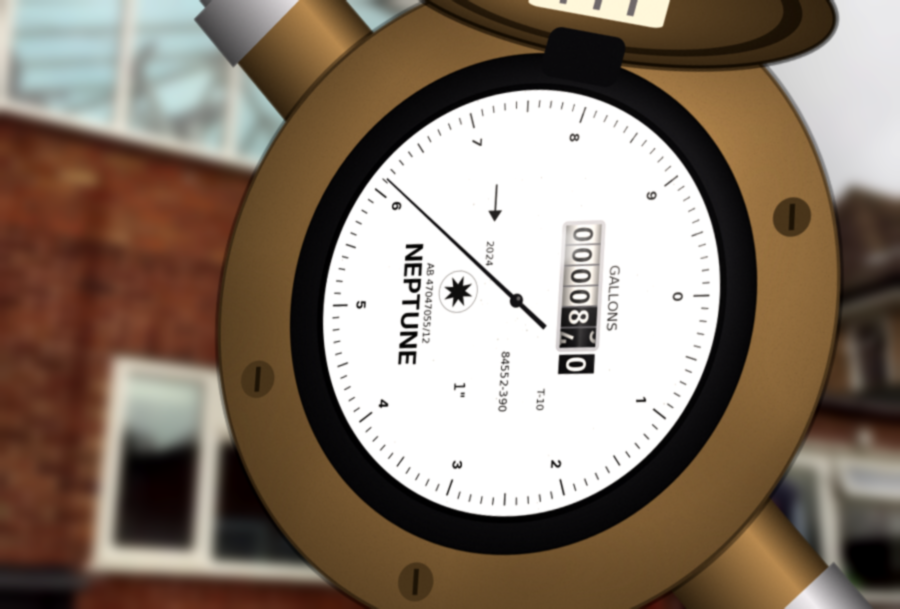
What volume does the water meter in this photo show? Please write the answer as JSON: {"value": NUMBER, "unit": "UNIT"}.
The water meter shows {"value": 836.1, "unit": "gal"}
